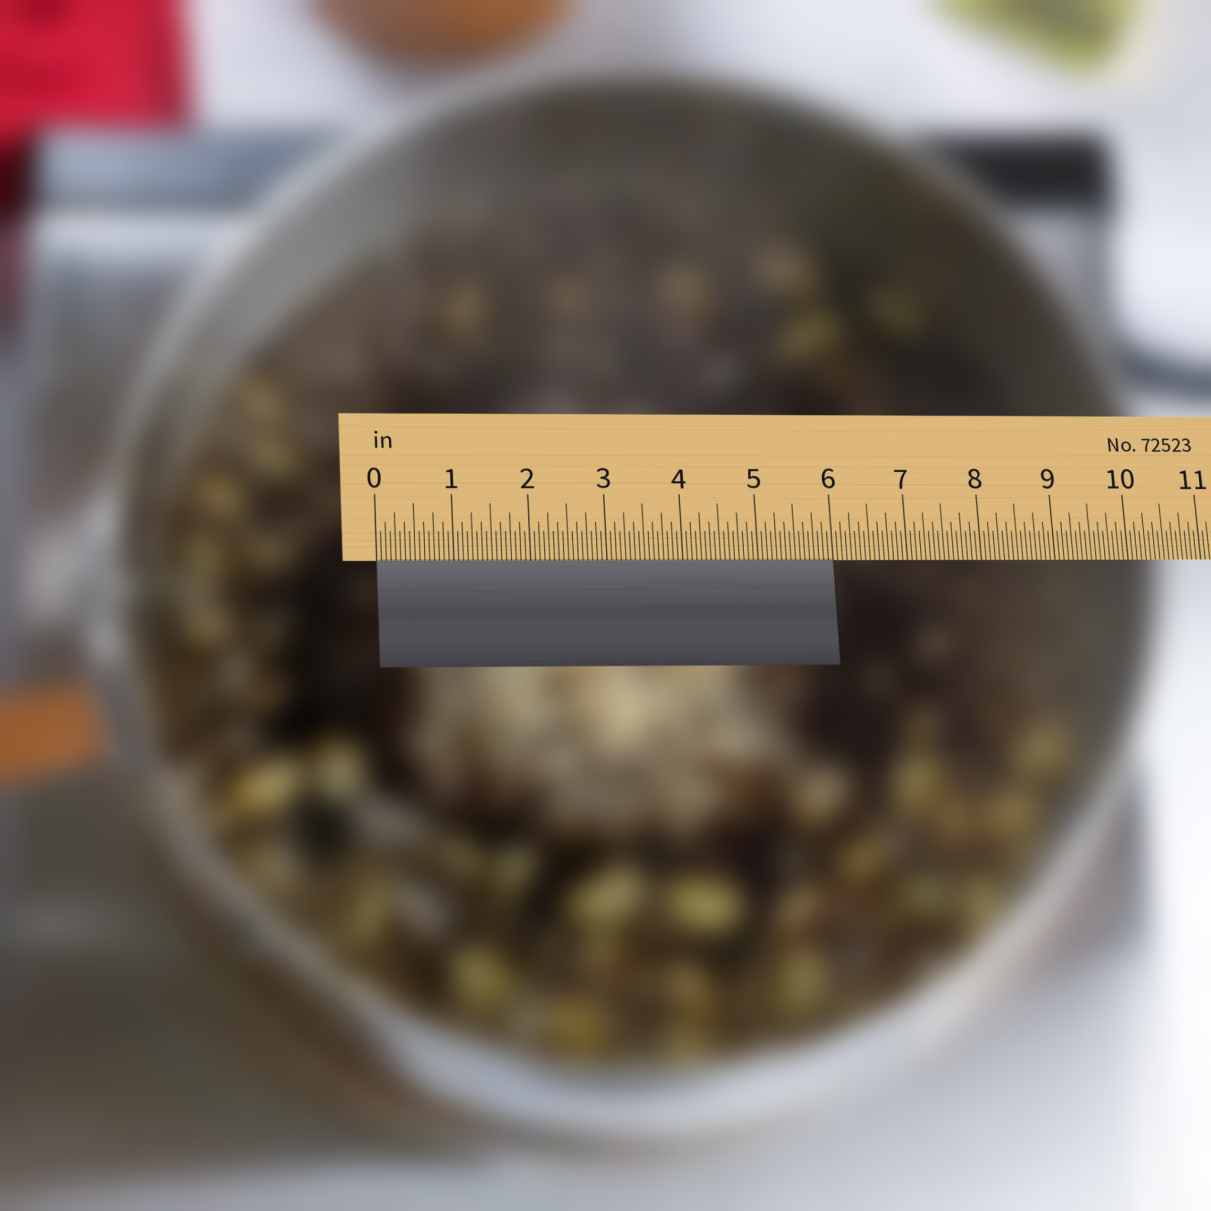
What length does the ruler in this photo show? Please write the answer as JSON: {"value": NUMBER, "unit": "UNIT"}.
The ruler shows {"value": 6, "unit": "in"}
